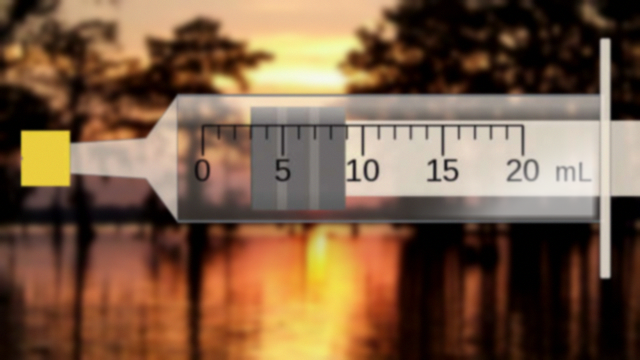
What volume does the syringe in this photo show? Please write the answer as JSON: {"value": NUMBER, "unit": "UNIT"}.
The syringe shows {"value": 3, "unit": "mL"}
